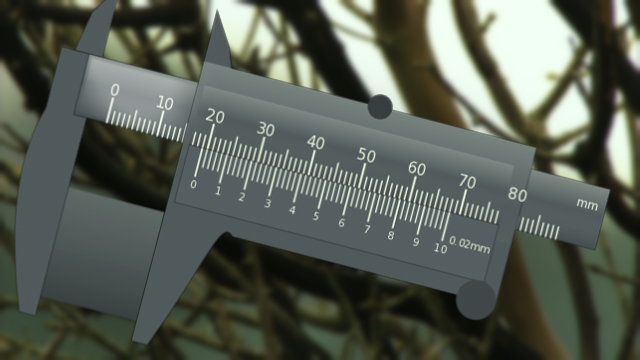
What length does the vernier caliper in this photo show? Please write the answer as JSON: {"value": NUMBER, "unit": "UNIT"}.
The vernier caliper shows {"value": 19.0, "unit": "mm"}
